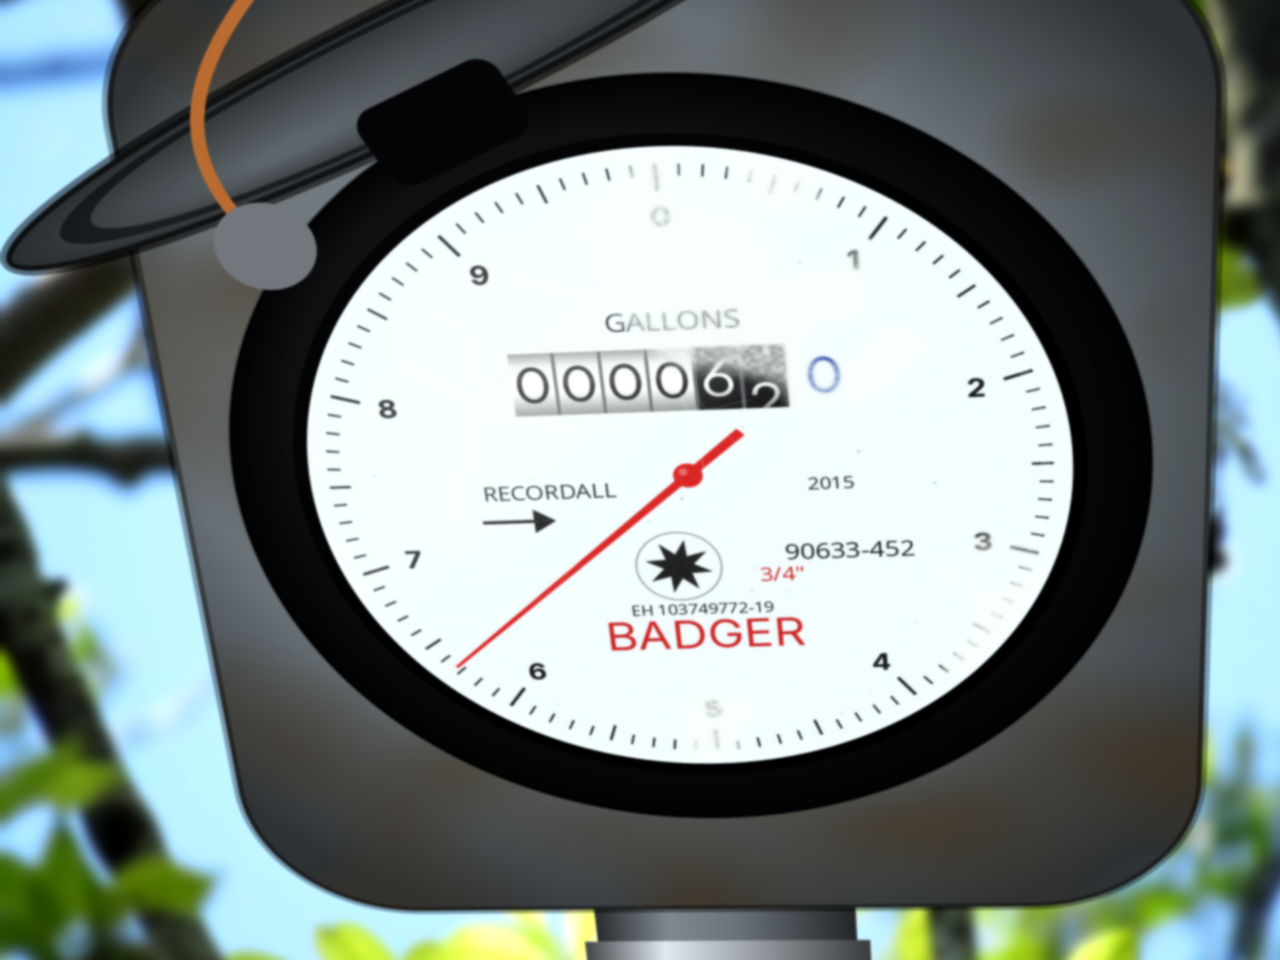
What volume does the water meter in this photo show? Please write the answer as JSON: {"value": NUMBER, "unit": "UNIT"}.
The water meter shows {"value": 616.3, "unit": "gal"}
